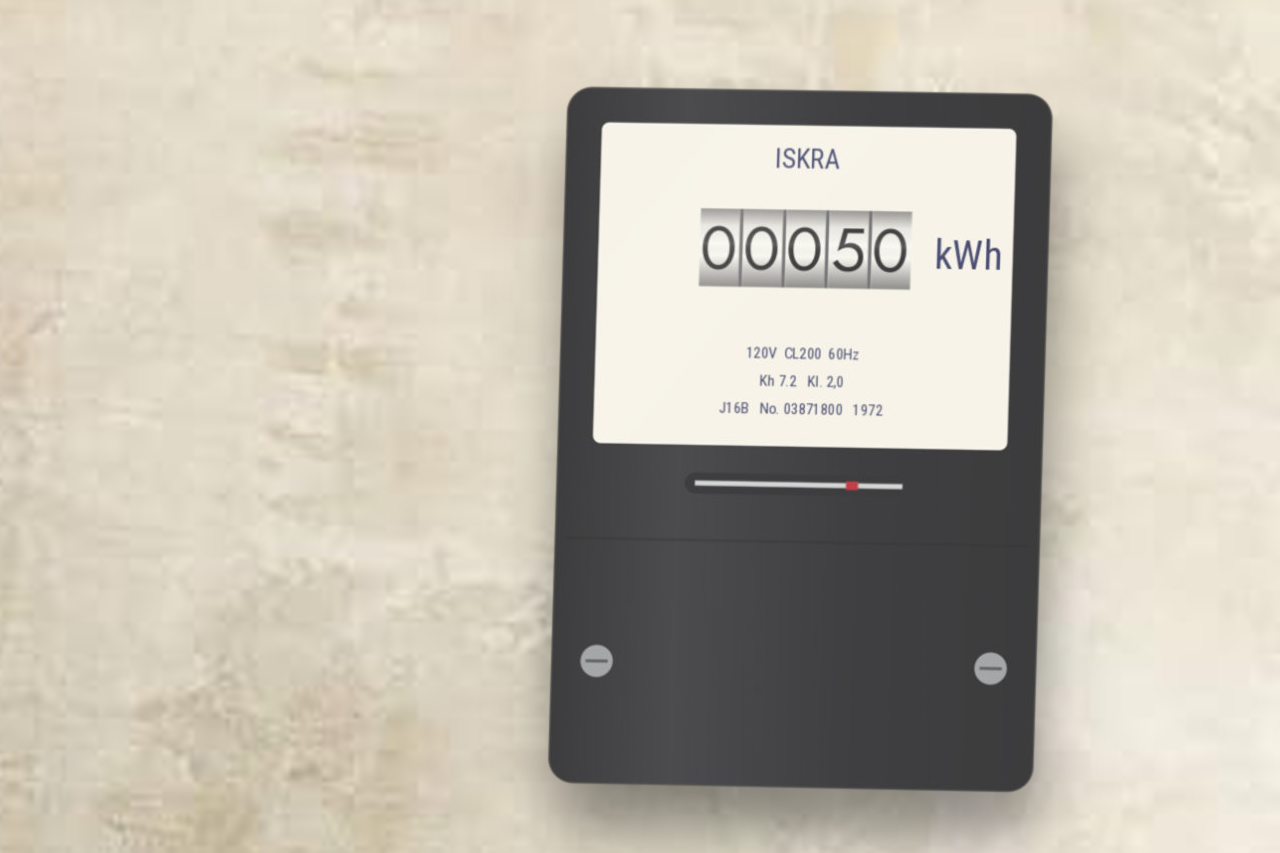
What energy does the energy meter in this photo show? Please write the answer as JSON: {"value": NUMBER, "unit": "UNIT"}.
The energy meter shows {"value": 50, "unit": "kWh"}
